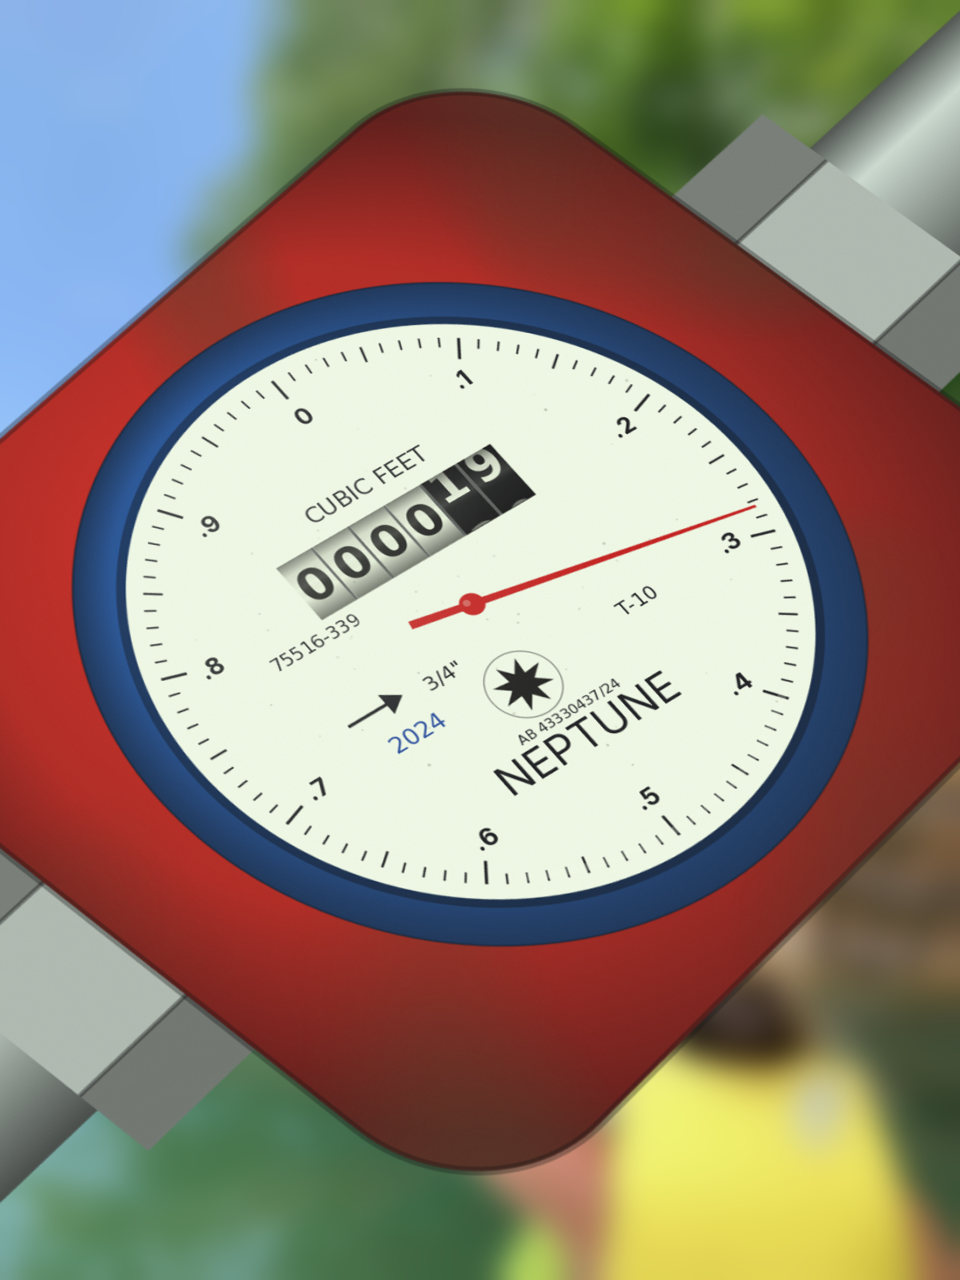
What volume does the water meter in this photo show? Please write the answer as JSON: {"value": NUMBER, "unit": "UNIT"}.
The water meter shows {"value": 19.28, "unit": "ft³"}
